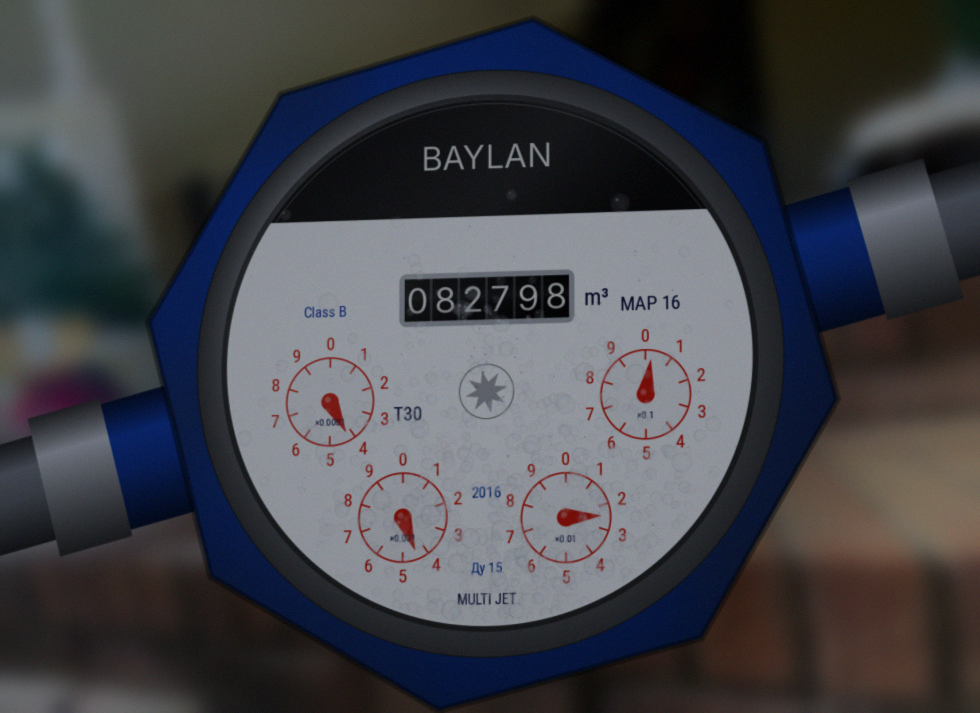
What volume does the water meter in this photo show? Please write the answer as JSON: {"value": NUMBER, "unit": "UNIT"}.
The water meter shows {"value": 82798.0244, "unit": "m³"}
